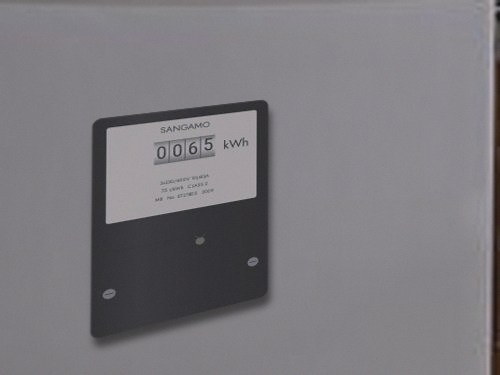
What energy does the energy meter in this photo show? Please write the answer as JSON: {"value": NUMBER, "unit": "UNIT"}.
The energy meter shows {"value": 65, "unit": "kWh"}
